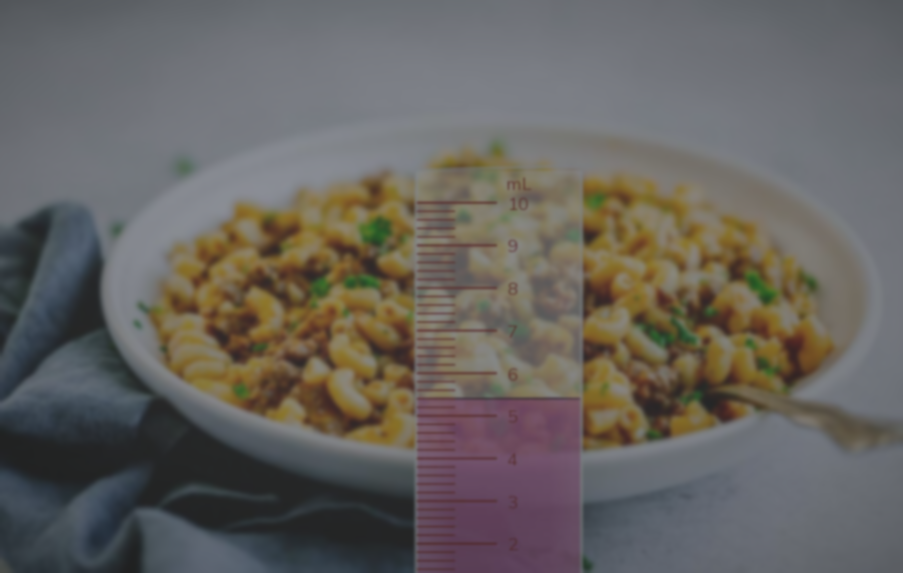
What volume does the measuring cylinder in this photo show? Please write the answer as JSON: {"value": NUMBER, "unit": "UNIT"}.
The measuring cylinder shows {"value": 5.4, "unit": "mL"}
